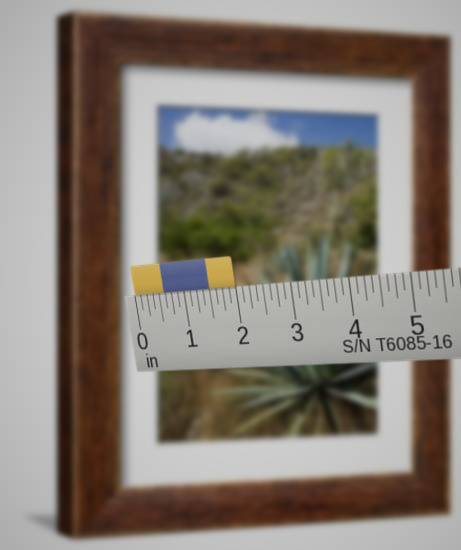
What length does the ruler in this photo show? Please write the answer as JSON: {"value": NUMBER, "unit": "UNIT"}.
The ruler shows {"value": 2, "unit": "in"}
